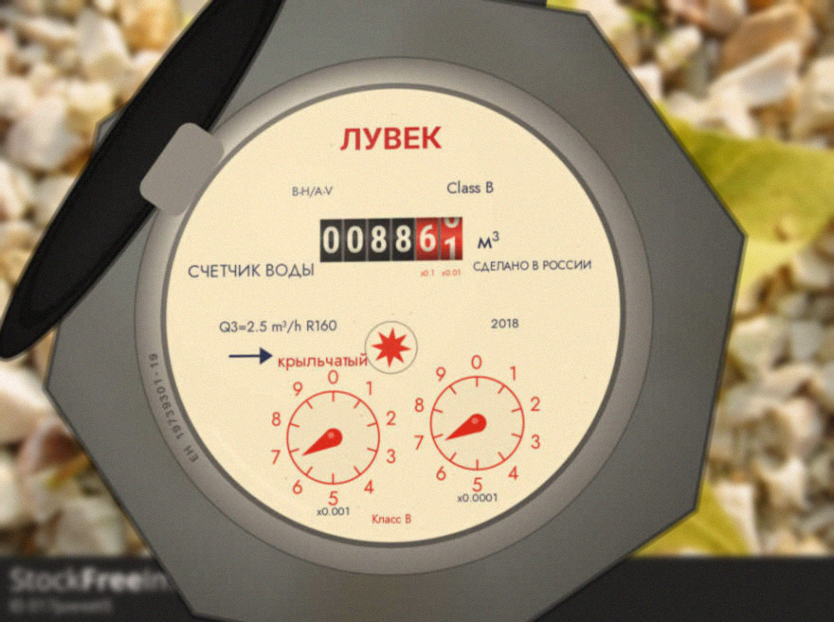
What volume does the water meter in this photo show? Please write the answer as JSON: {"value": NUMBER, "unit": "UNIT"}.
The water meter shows {"value": 88.6066, "unit": "m³"}
